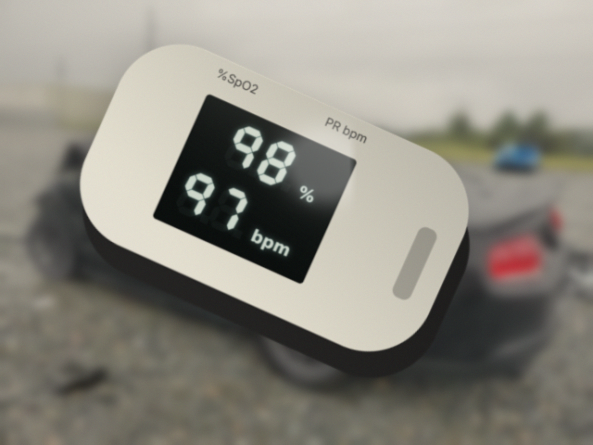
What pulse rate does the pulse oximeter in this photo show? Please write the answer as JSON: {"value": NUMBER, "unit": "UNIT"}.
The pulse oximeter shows {"value": 97, "unit": "bpm"}
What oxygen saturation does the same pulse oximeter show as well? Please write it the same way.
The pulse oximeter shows {"value": 98, "unit": "%"}
